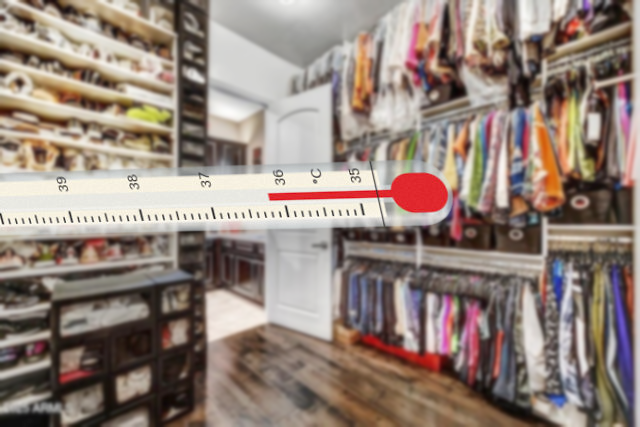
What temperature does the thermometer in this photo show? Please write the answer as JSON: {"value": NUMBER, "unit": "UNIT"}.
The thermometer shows {"value": 36.2, "unit": "°C"}
